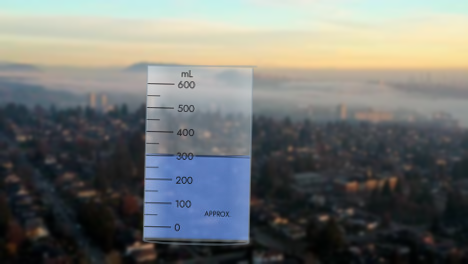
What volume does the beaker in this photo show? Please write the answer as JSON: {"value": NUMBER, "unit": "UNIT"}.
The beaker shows {"value": 300, "unit": "mL"}
